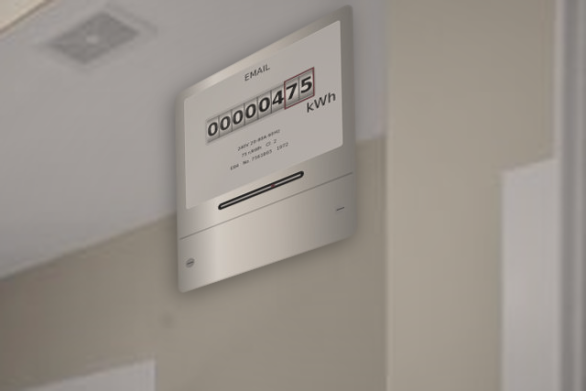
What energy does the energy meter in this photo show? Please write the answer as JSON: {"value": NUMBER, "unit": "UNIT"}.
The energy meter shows {"value": 4.75, "unit": "kWh"}
